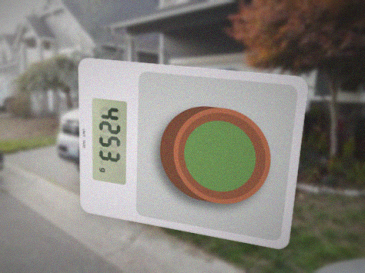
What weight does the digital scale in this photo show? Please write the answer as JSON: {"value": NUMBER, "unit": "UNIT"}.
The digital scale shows {"value": 4253, "unit": "g"}
